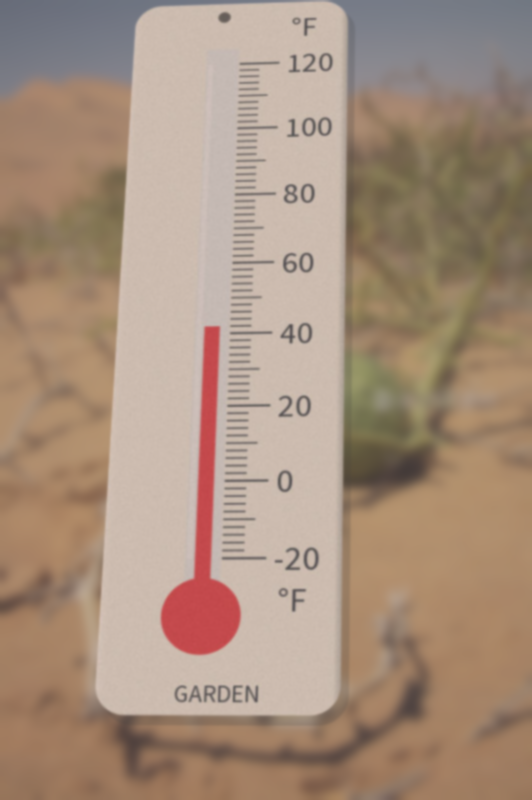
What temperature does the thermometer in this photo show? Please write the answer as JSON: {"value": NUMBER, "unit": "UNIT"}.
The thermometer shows {"value": 42, "unit": "°F"}
